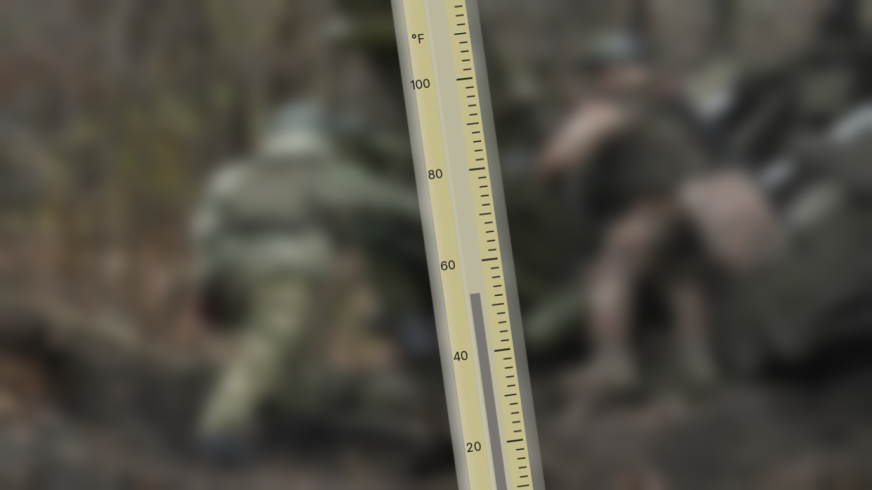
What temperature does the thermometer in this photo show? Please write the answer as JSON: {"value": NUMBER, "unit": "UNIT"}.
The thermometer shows {"value": 53, "unit": "°F"}
